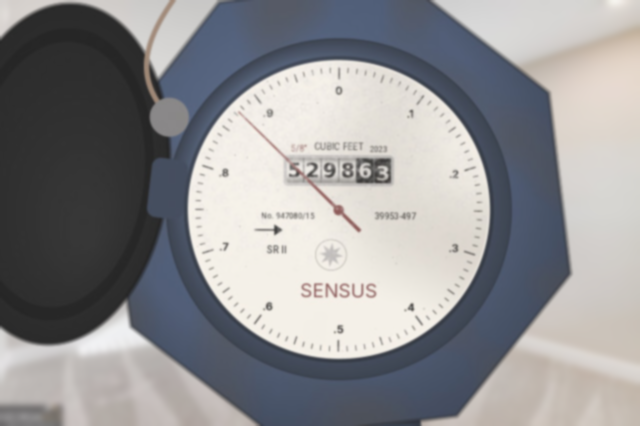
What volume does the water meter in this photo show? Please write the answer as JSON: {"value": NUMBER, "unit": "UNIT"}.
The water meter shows {"value": 529862.87, "unit": "ft³"}
